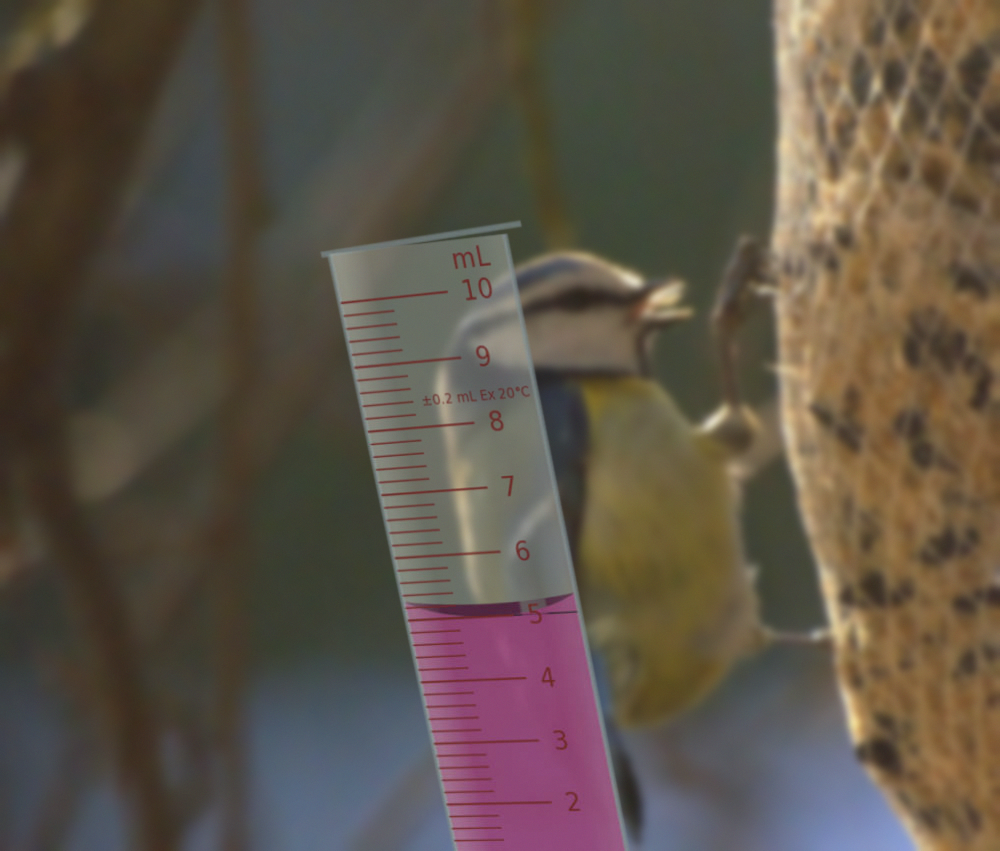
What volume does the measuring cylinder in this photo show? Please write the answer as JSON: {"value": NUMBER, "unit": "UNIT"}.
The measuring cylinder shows {"value": 5, "unit": "mL"}
